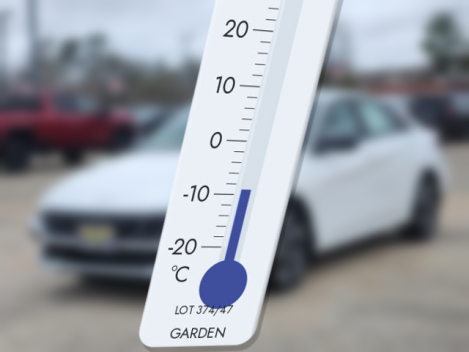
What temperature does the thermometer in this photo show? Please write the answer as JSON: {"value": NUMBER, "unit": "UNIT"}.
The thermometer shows {"value": -9, "unit": "°C"}
